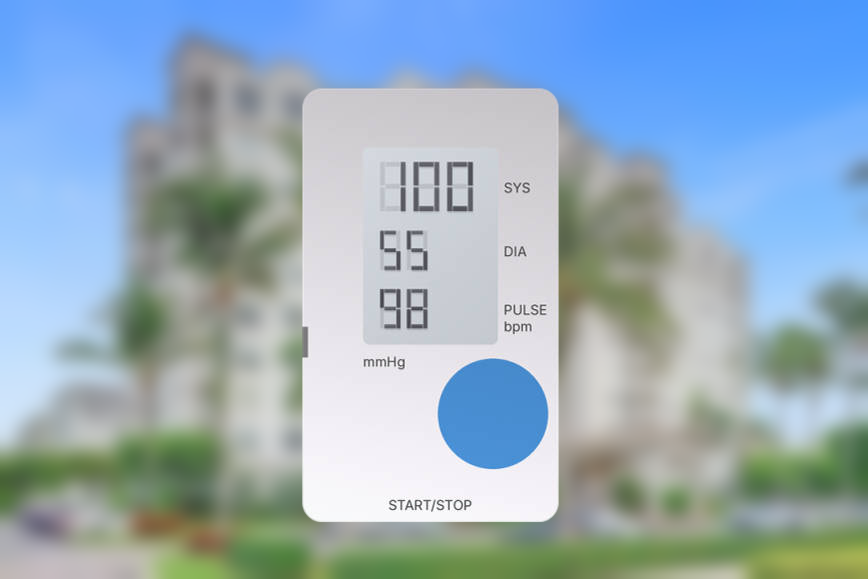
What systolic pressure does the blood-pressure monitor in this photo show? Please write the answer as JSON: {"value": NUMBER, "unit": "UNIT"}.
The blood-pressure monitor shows {"value": 100, "unit": "mmHg"}
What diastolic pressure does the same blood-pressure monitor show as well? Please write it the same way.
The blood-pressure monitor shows {"value": 55, "unit": "mmHg"}
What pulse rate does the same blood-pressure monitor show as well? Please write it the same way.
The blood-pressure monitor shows {"value": 98, "unit": "bpm"}
